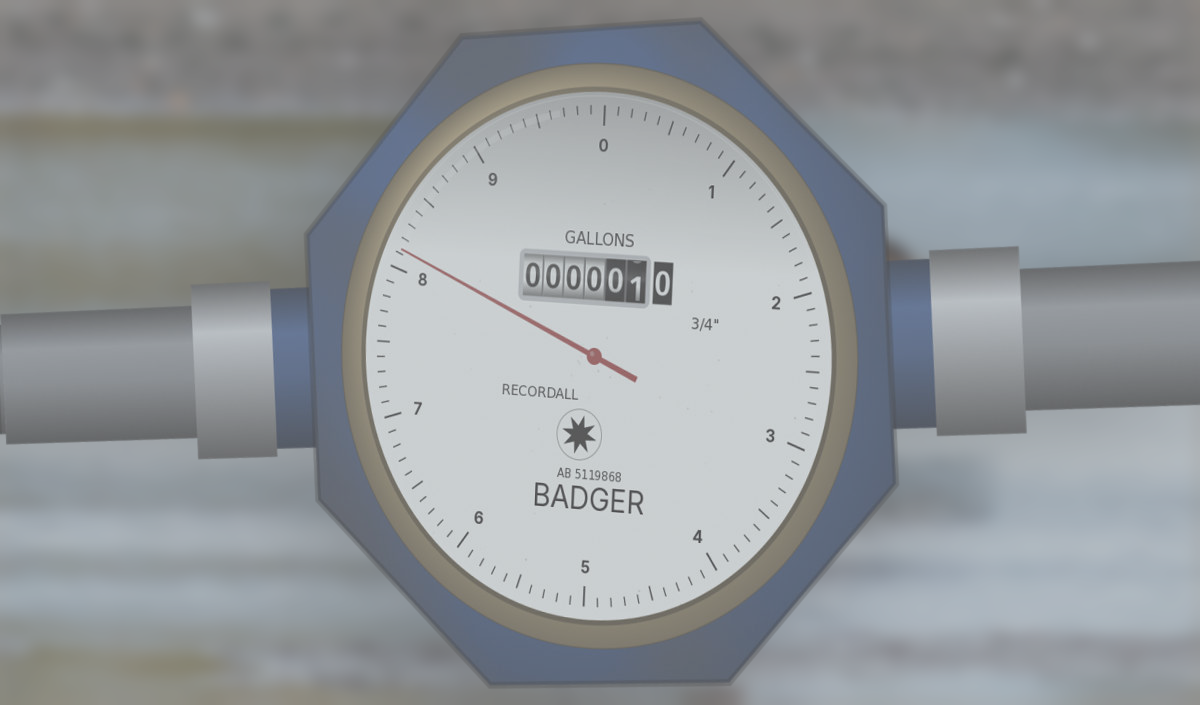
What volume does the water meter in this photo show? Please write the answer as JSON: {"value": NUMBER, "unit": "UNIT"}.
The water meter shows {"value": 8.1, "unit": "gal"}
